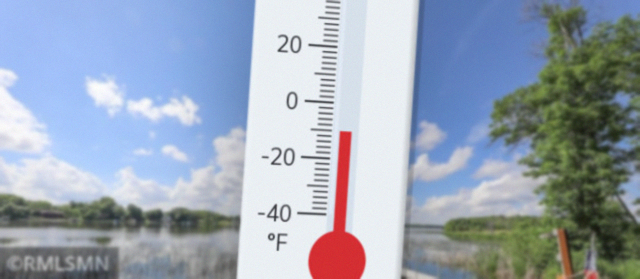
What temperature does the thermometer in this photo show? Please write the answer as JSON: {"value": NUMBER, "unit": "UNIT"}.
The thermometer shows {"value": -10, "unit": "°F"}
